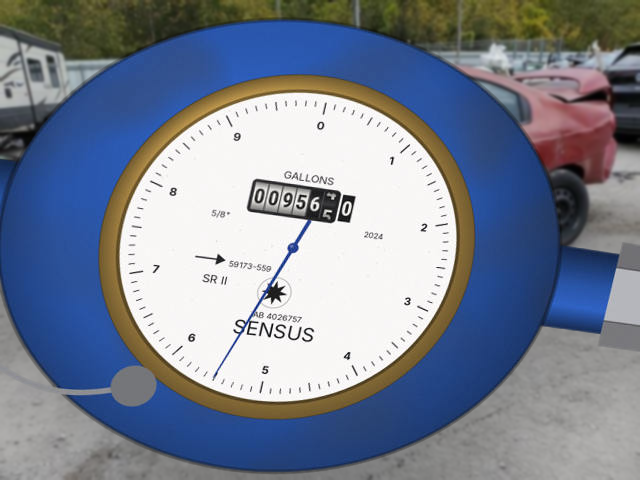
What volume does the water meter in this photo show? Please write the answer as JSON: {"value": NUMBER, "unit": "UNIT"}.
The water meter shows {"value": 95645.5, "unit": "gal"}
